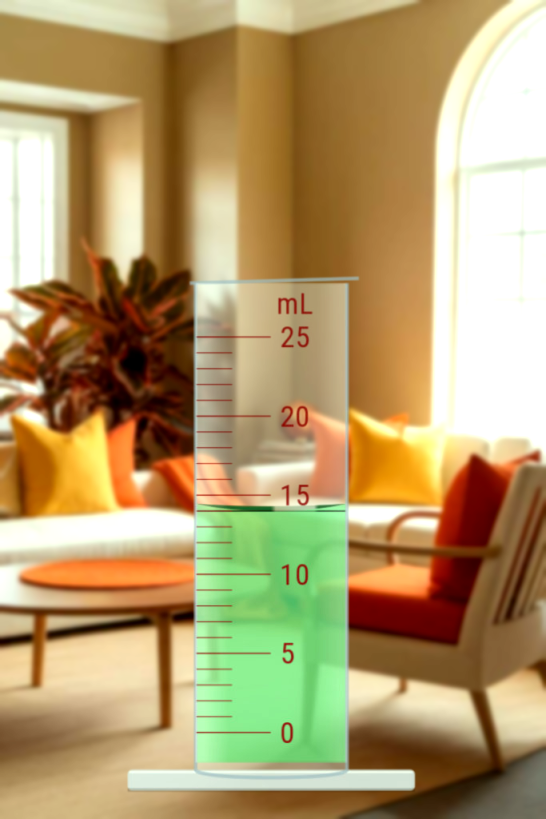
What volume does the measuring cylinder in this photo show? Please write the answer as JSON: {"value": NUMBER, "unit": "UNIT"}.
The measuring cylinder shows {"value": 14, "unit": "mL"}
